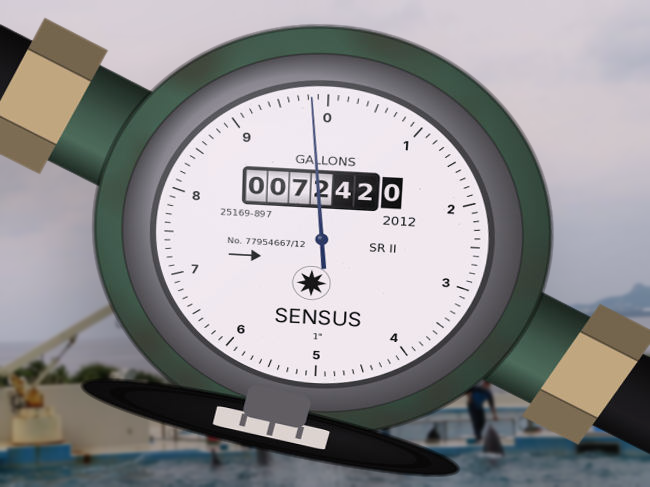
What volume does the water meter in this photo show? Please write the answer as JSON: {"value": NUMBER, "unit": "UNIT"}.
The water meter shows {"value": 72419.8, "unit": "gal"}
